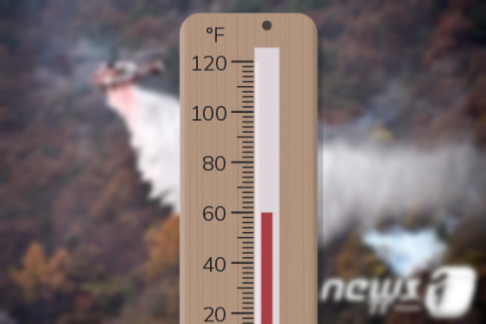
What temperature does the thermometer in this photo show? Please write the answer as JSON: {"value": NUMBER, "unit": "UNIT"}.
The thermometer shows {"value": 60, "unit": "°F"}
